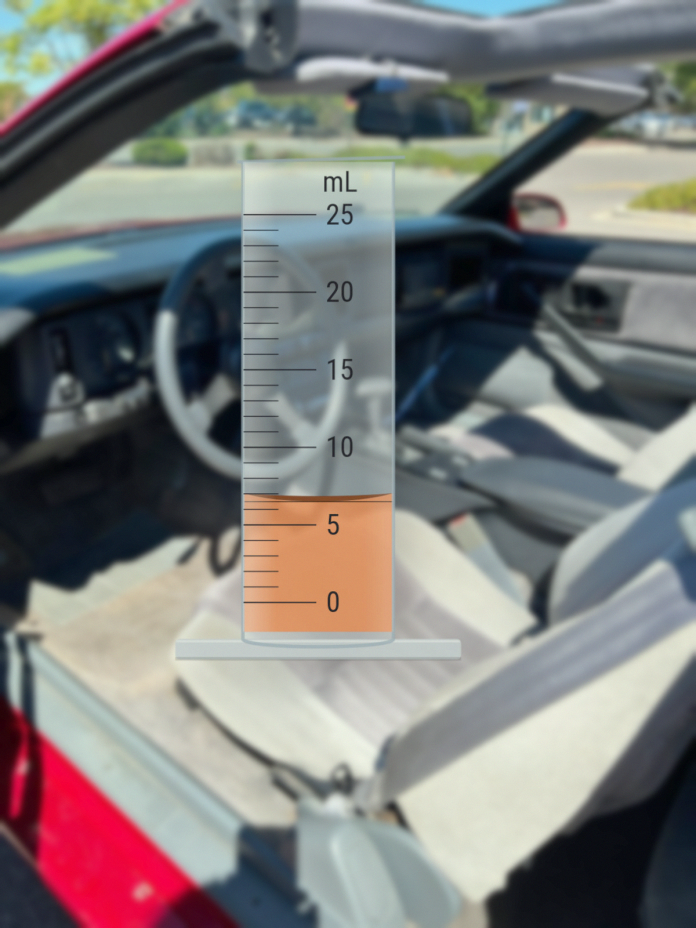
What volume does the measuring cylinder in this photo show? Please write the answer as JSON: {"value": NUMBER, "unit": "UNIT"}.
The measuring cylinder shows {"value": 6.5, "unit": "mL"}
